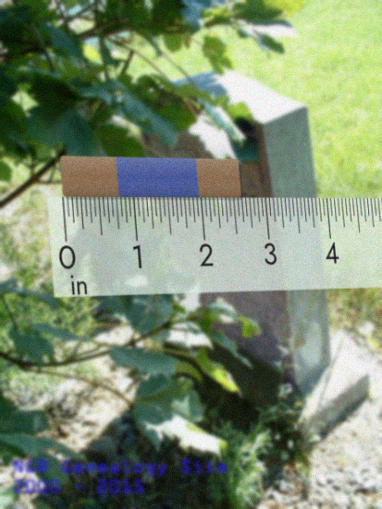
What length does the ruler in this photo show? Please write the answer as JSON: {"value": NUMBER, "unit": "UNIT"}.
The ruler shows {"value": 2.625, "unit": "in"}
